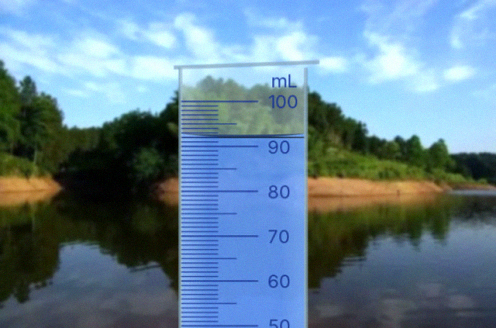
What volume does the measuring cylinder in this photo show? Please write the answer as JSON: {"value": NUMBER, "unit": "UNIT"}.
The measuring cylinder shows {"value": 92, "unit": "mL"}
